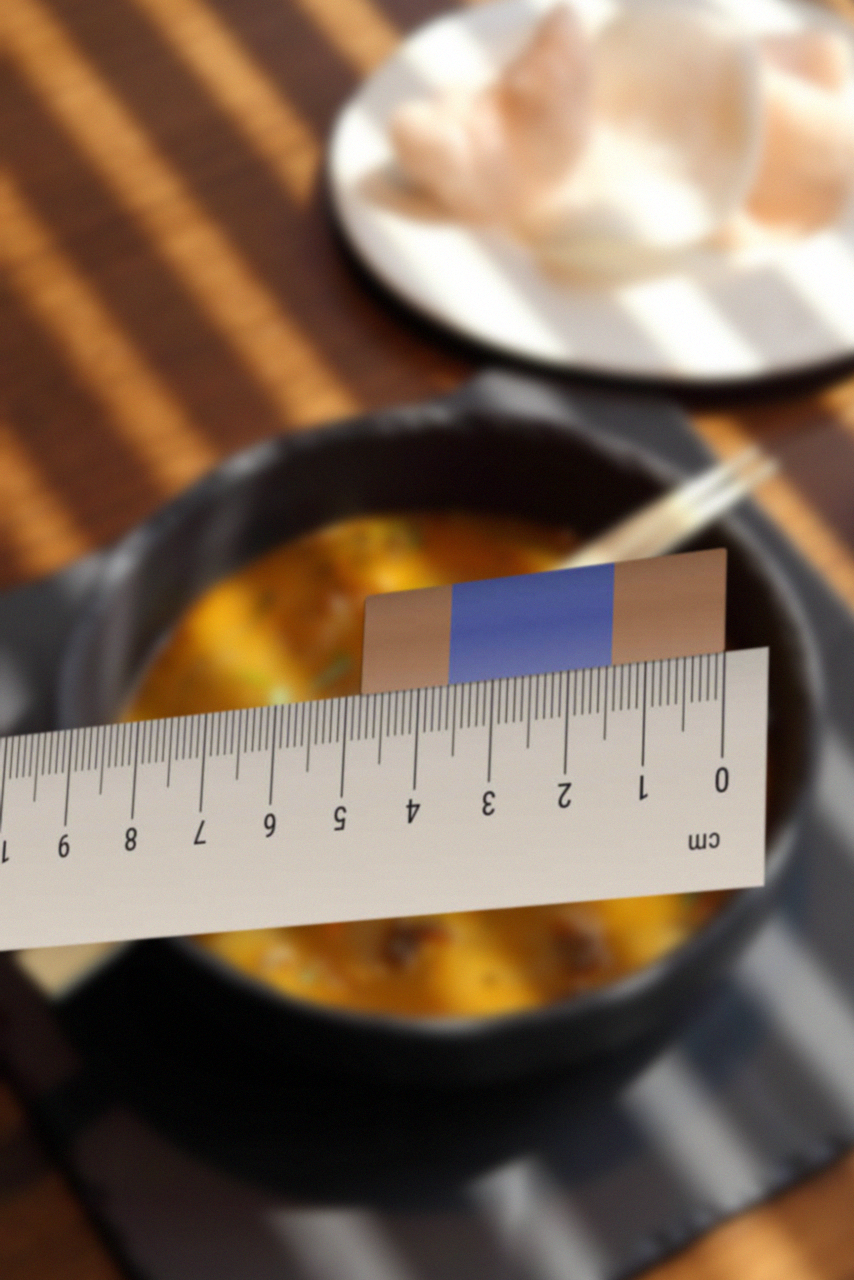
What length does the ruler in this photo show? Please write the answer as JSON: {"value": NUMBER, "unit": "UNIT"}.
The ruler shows {"value": 4.8, "unit": "cm"}
